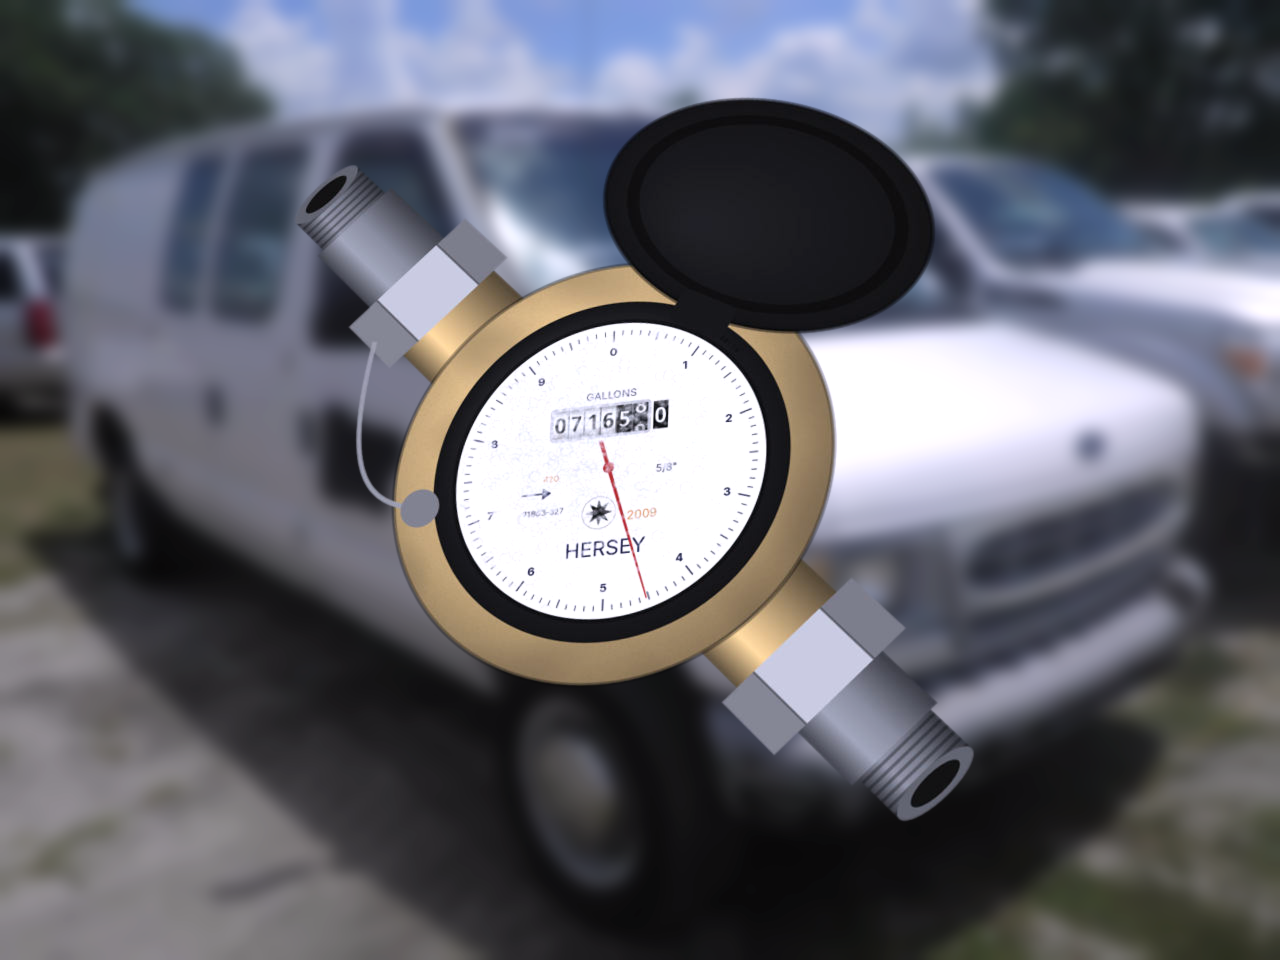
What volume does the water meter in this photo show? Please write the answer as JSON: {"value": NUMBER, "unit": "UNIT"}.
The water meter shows {"value": 716584.5, "unit": "gal"}
